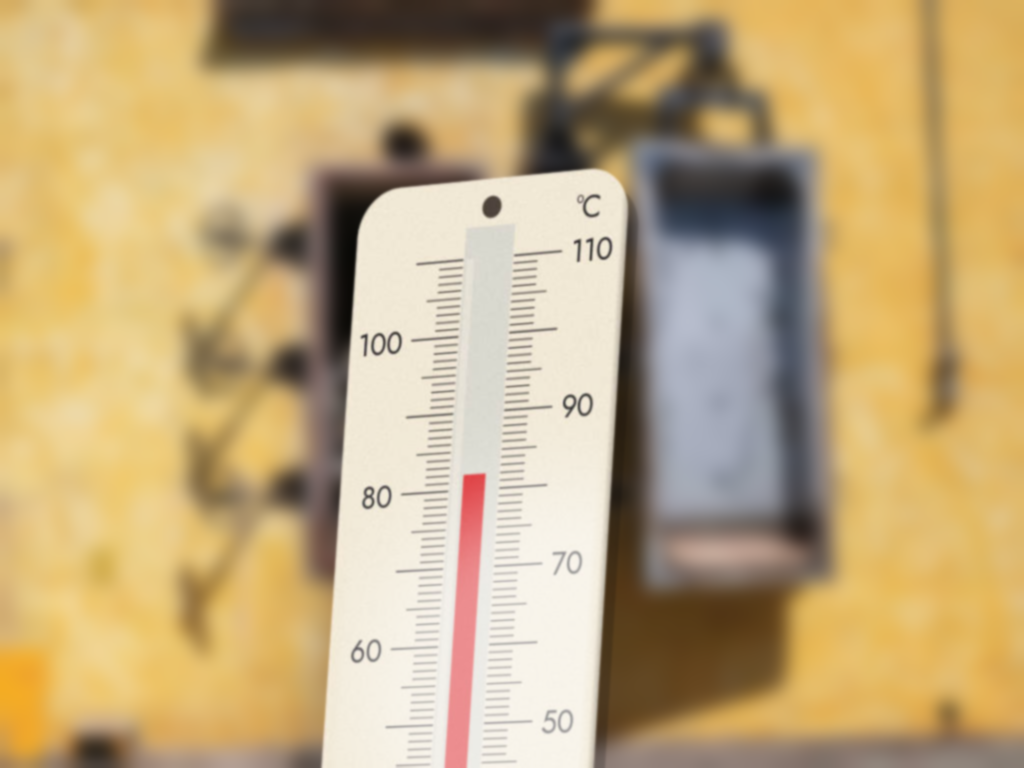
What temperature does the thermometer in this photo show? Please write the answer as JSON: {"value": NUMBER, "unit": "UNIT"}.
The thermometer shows {"value": 82, "unit": "°C"}
